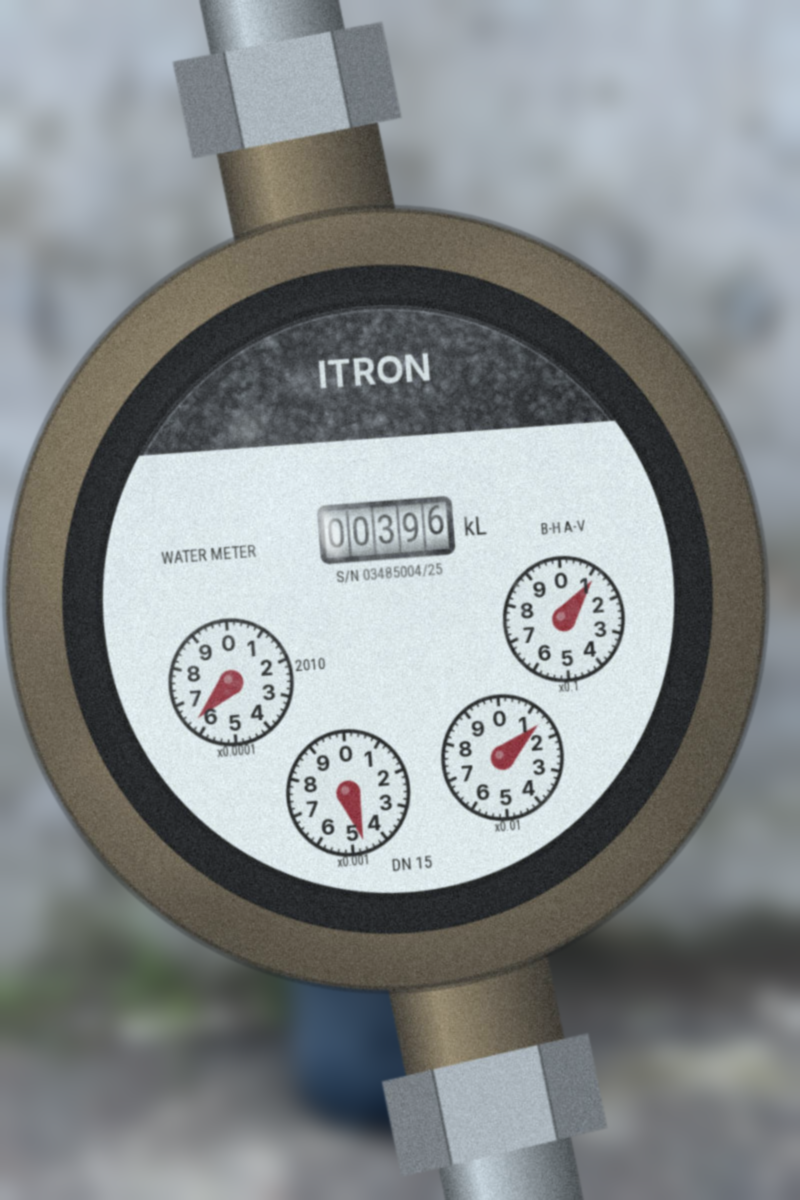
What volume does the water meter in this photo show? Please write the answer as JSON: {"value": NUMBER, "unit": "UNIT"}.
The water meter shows {"value": 396.1146, "unit": "kL"}
